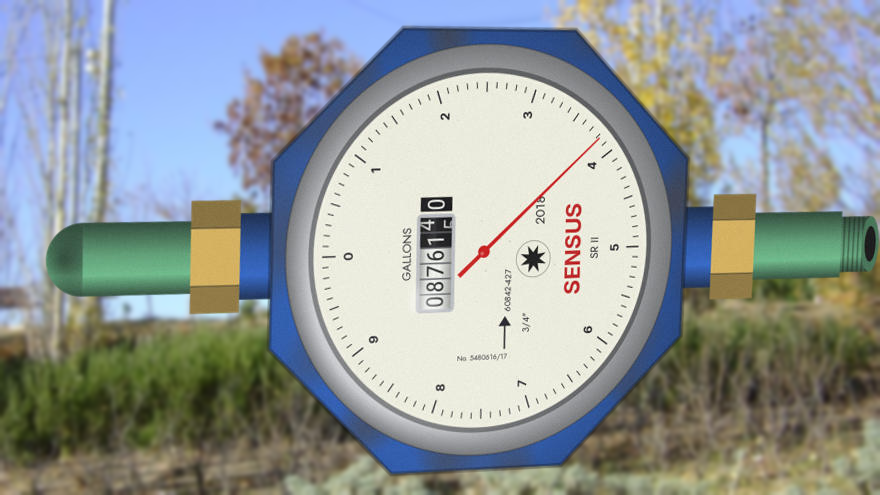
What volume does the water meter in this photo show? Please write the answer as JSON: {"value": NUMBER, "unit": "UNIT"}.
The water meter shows {"value": 876143.8, "unit": "gal"}
